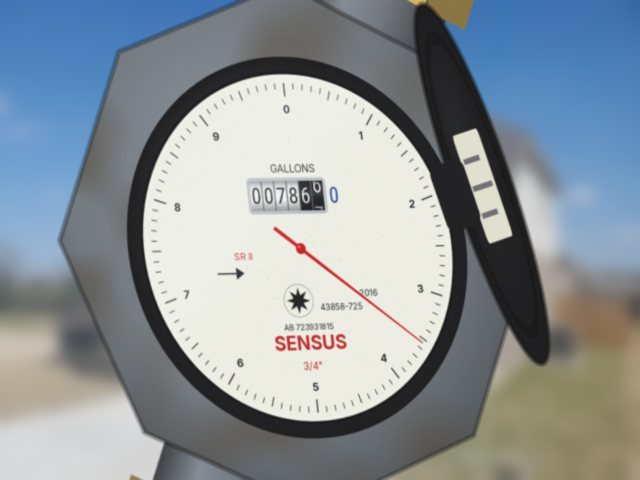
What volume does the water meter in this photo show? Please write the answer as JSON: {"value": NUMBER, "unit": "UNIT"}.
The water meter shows {"value": 78663.5, "unit": "gal"}
